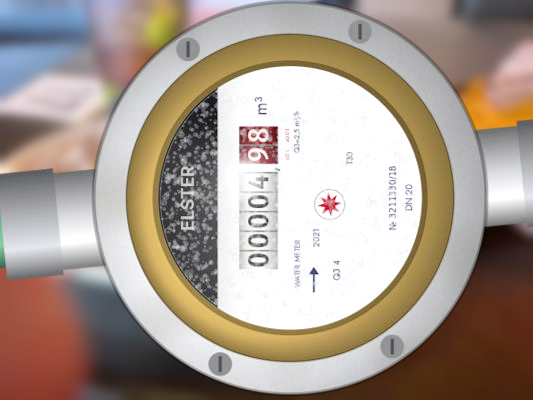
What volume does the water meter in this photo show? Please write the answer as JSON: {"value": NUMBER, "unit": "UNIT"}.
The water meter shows {"value": 4.98, "unit": "m³"}
